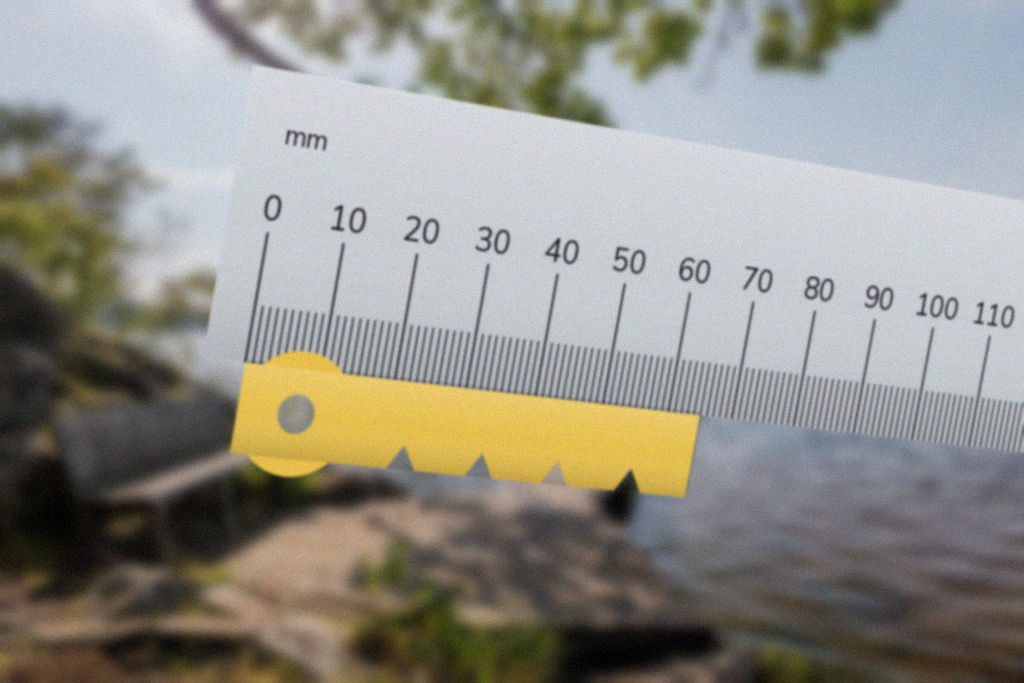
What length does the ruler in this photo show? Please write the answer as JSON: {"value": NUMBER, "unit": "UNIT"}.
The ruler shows {"value": 65, "unit": "mm"}
